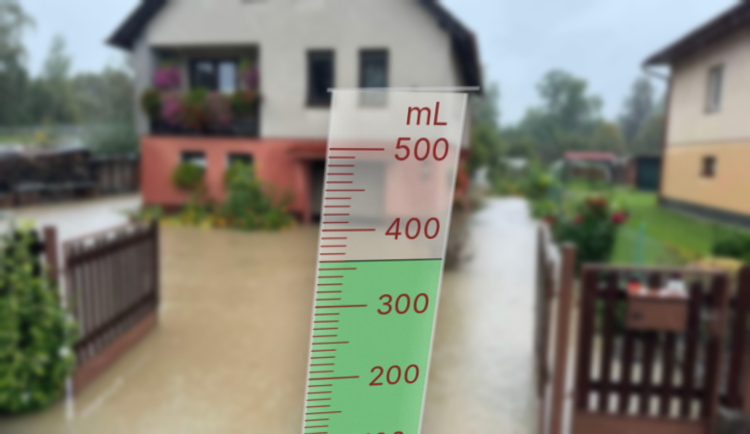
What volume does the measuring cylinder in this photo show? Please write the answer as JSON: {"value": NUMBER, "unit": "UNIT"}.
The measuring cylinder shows {"value": 360, "unit": "mL"}
